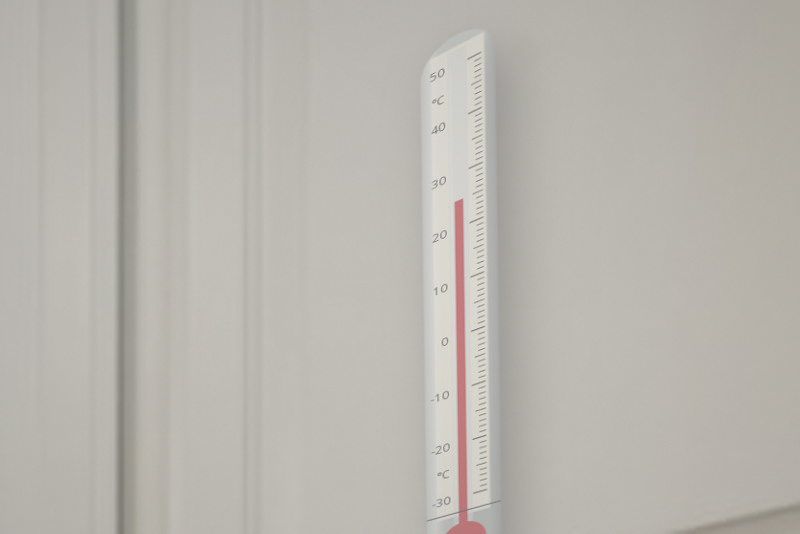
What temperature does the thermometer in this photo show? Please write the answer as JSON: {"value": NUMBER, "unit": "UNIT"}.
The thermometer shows {"value": 25, "unit": "°C"}
